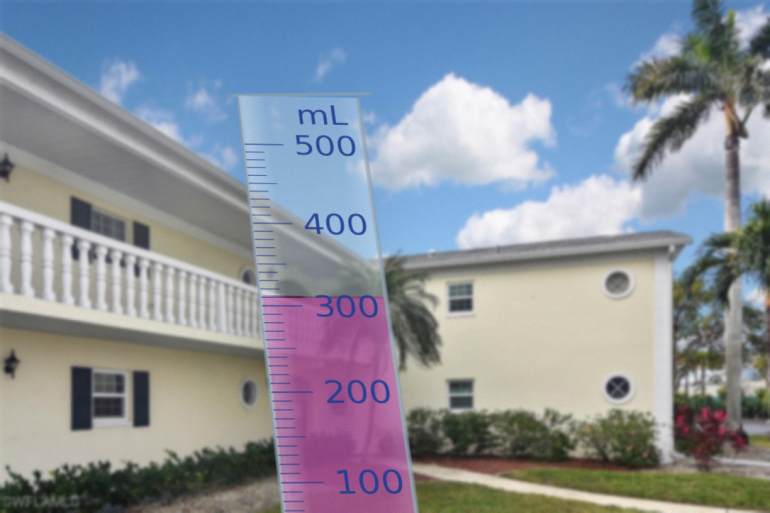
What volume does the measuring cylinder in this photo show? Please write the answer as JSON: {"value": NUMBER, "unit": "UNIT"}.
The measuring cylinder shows {"value": 310, "unit": "mL"}
